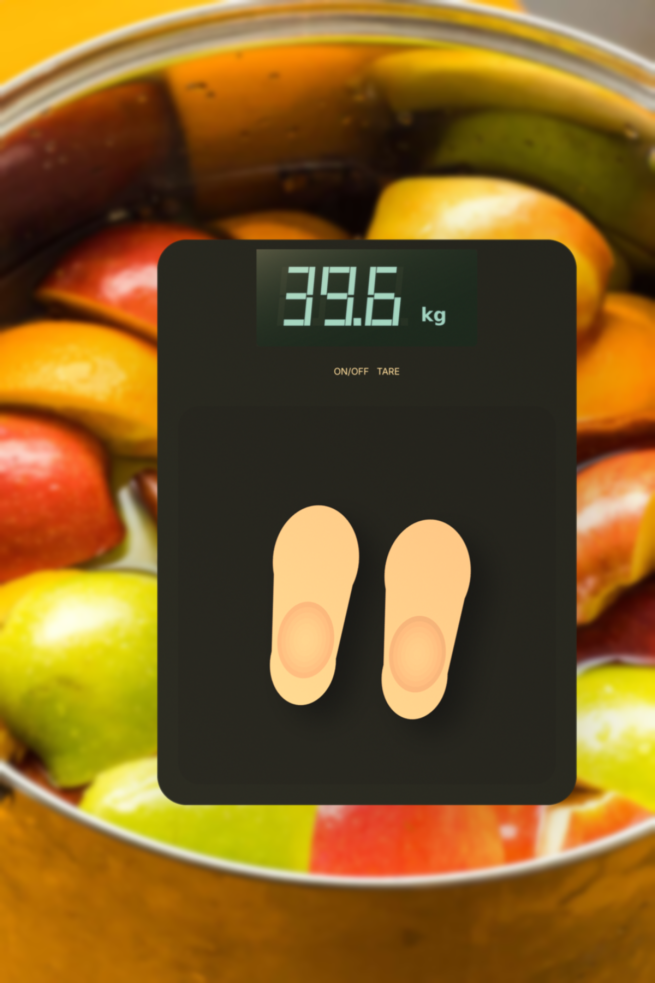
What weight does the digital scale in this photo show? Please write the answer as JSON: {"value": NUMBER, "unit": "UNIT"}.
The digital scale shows {"value": 39.6, "unit": "kg"}
